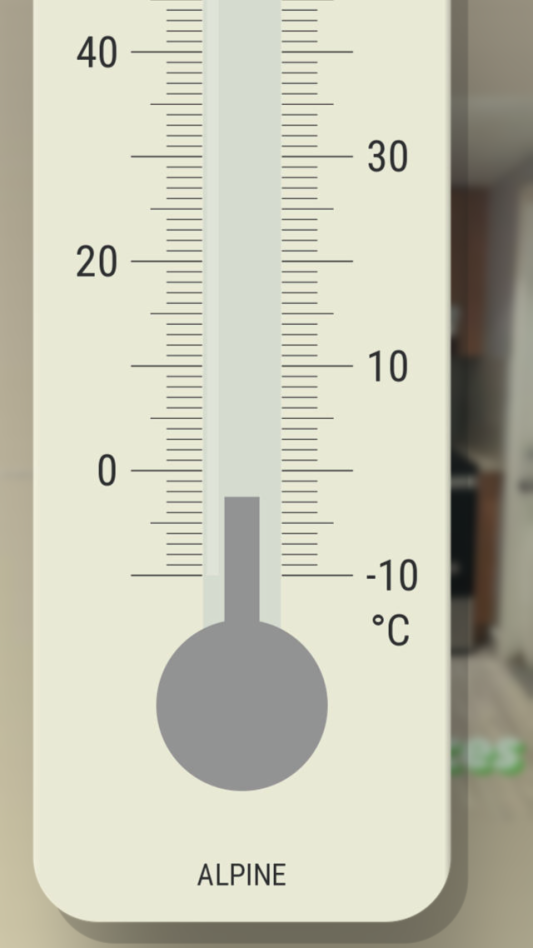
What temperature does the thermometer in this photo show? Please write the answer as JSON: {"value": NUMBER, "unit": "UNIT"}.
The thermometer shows {"value": -2.5, "unit": "°C"}
